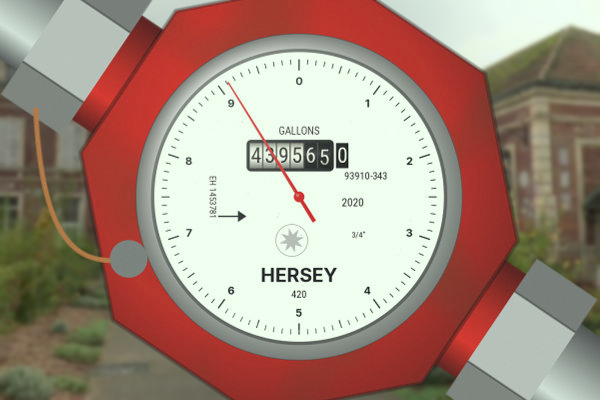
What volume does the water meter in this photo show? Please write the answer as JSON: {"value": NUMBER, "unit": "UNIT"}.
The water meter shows {"value": 4395649.1, "unit": "gal"}
